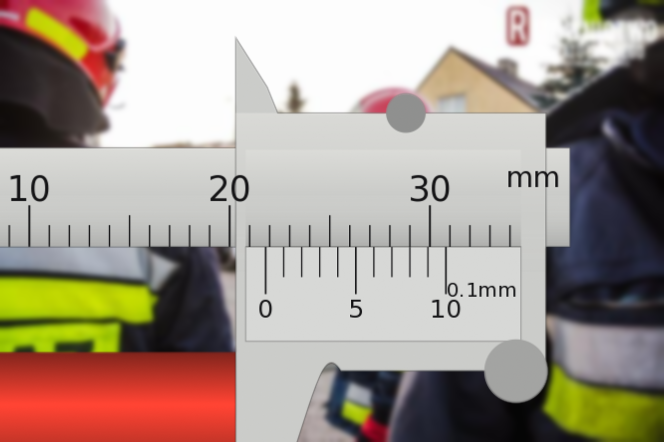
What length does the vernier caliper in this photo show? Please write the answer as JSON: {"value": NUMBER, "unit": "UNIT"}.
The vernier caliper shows {"value": 21.8, "unit": "mm"}
